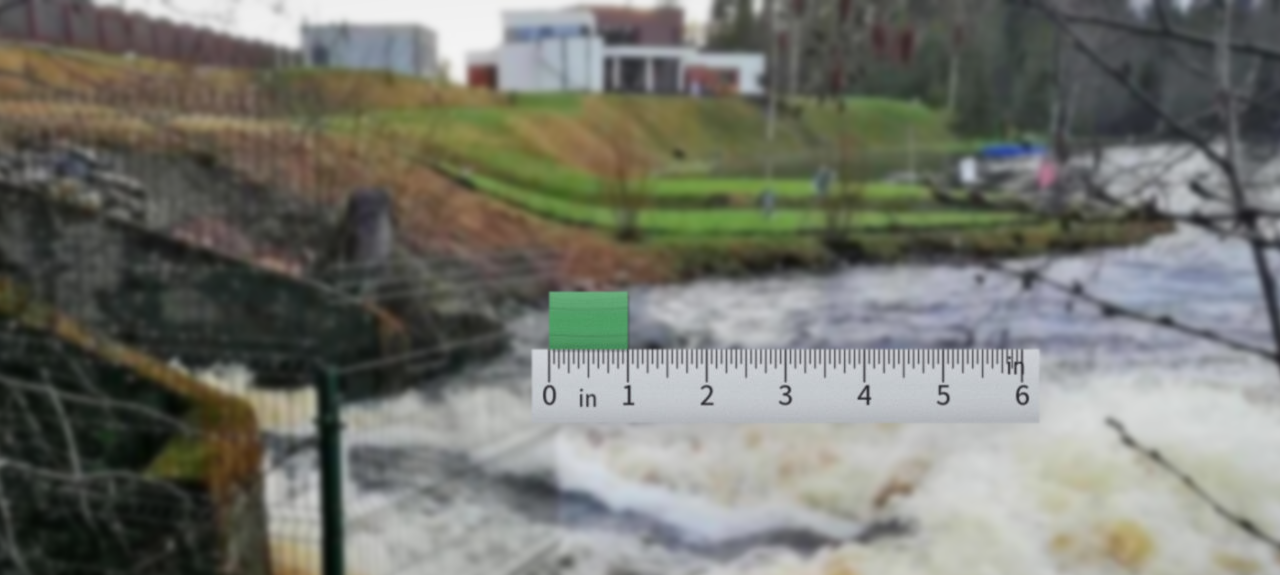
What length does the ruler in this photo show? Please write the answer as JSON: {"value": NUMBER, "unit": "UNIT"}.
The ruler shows {"value": 1, "unit": "in"}
